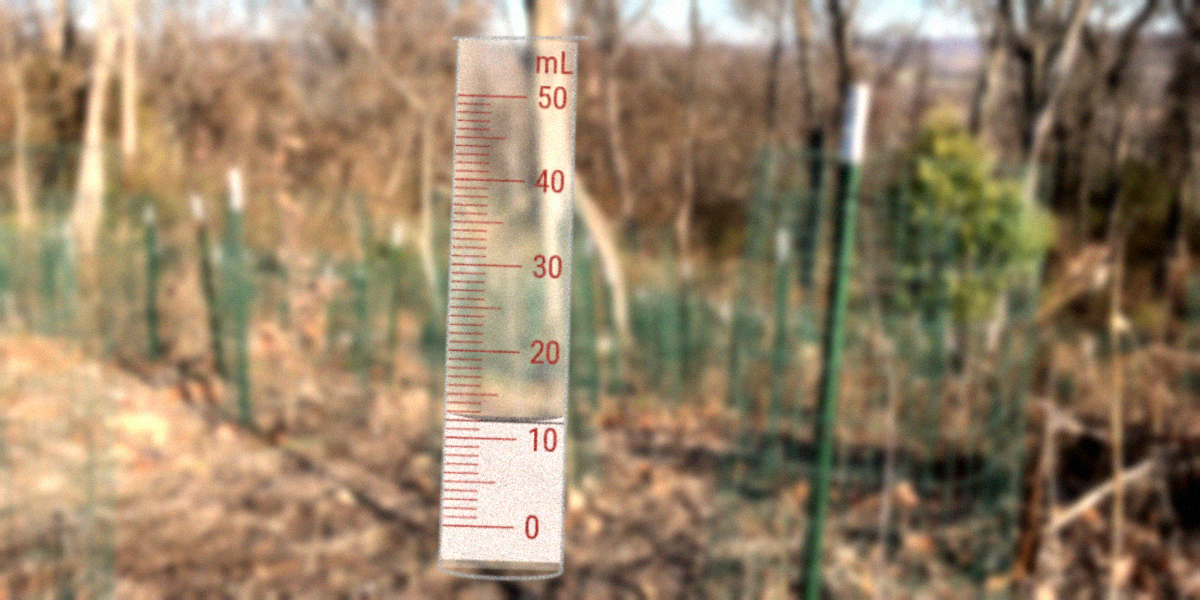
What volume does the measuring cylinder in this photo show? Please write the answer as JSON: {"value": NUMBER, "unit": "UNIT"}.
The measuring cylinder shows {"value": 12, "unit": "mL"}
